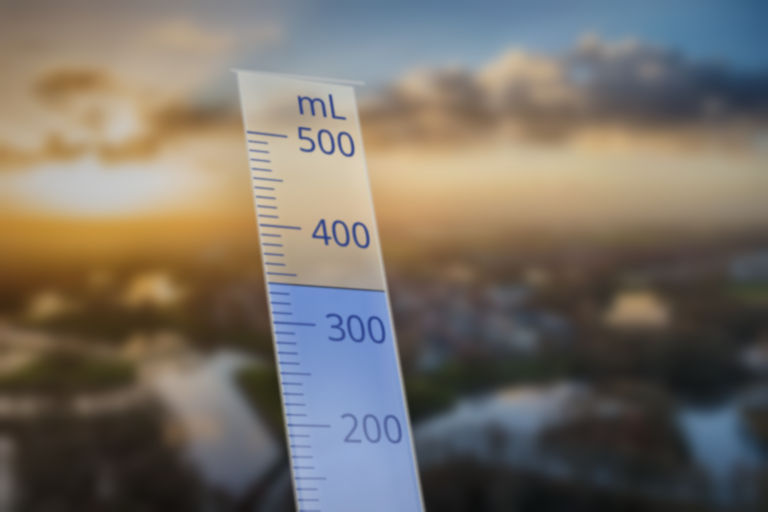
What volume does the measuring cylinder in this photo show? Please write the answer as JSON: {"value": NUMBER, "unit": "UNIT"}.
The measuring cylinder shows {"value": 340, "unit": "mL"}
